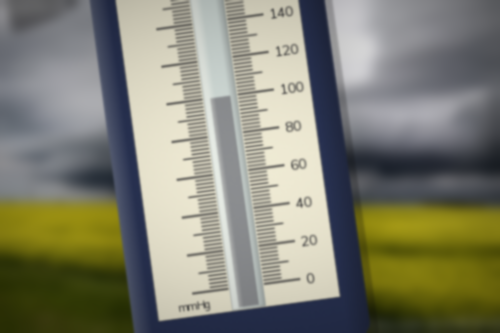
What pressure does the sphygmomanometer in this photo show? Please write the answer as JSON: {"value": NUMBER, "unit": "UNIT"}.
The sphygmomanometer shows {"value": 100, "unit": "mmHg"}
